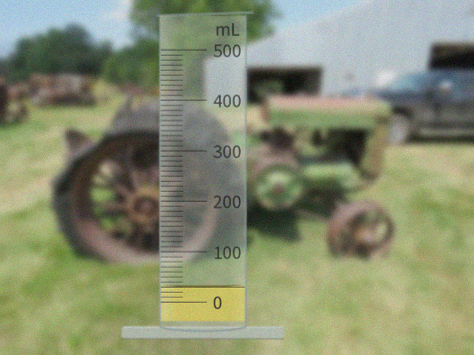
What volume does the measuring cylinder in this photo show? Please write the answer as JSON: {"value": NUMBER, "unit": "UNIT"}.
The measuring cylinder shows {"value": 30, "unit": "mL"}
